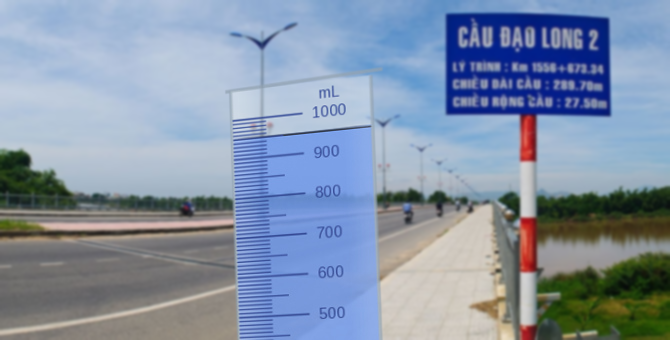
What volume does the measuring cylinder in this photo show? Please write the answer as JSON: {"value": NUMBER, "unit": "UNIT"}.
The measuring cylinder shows {"value": 950, "unit": "mL"}
